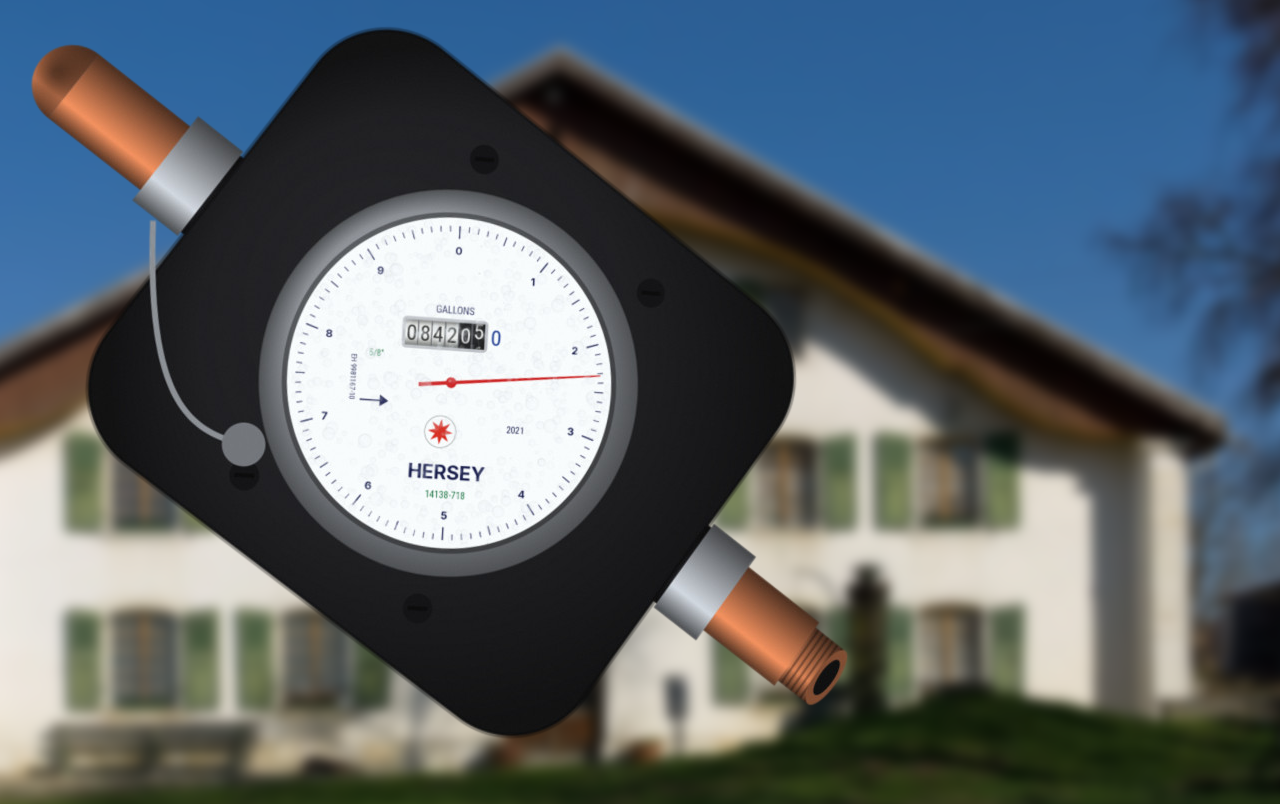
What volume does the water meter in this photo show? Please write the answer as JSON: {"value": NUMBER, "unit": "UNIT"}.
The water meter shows {"value": 842052.3, "unit": "gal"}
